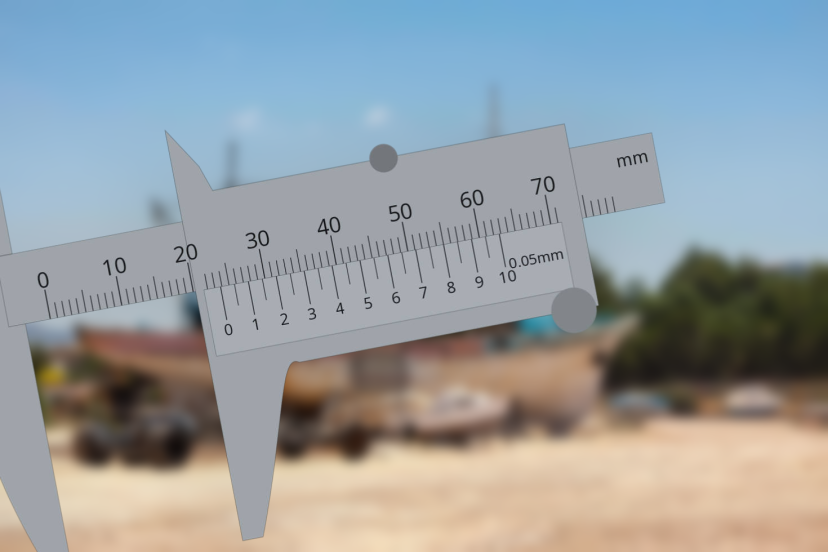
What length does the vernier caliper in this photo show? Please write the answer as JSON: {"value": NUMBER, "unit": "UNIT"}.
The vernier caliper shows {"value": 23.8, "unit": "mm"}
